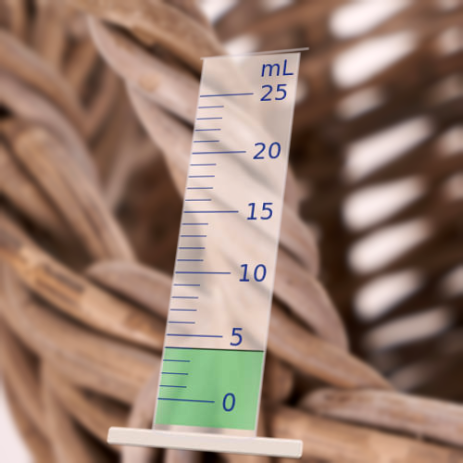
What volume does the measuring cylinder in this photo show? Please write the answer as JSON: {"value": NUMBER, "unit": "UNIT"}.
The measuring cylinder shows {"value": 4, "unit": "mL"}
